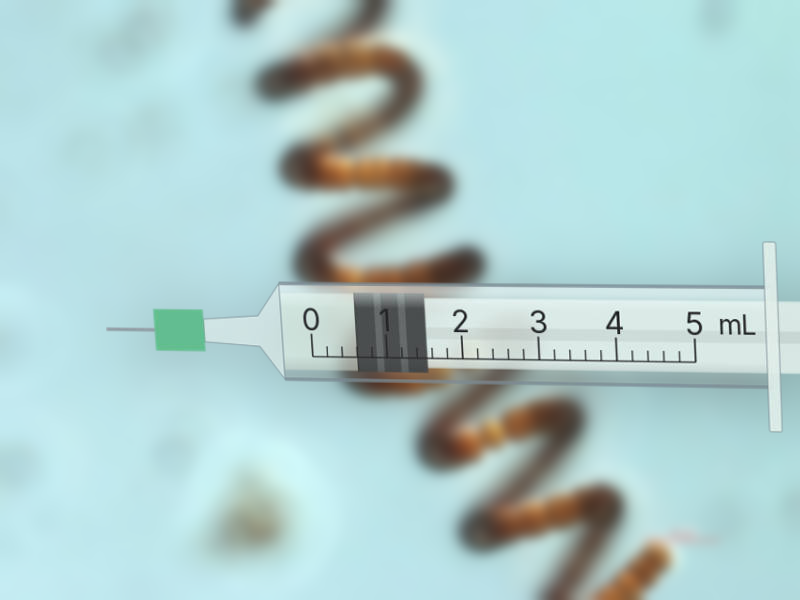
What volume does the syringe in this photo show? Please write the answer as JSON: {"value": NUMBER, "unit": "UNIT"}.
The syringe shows {"value": 0.6, "unit": "mL"}
